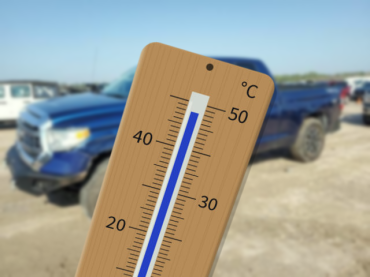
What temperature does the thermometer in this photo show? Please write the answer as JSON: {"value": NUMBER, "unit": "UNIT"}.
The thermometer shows {"value": 48, "unit": "°C"}
